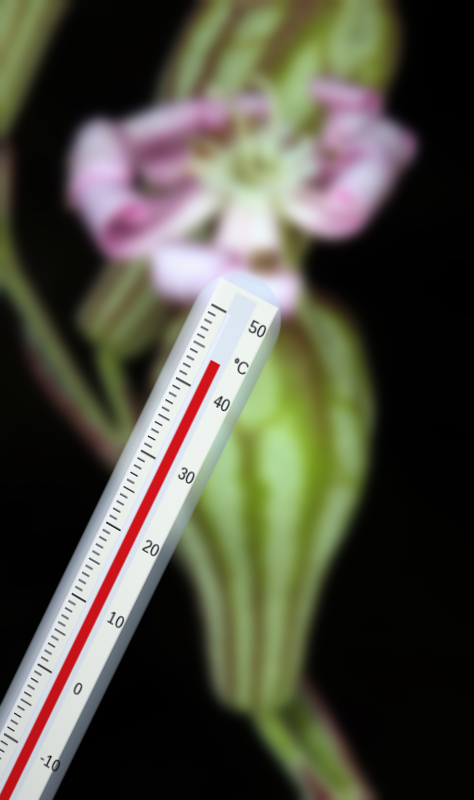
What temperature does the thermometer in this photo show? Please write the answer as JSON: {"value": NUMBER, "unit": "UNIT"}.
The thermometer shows {"value": 44, "unit": "°C"}
